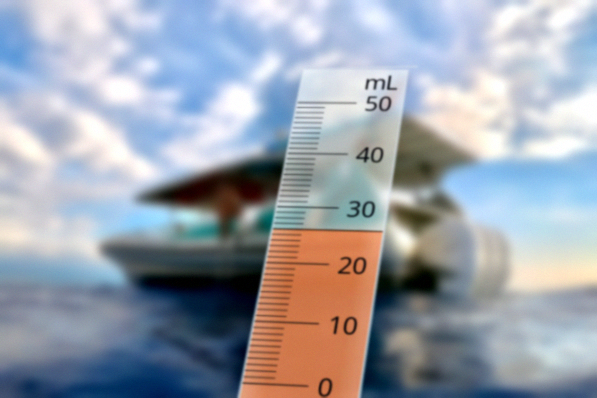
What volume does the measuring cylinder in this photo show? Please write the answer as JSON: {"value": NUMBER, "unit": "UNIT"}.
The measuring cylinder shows {"value": 26, "unit": "mL"}
